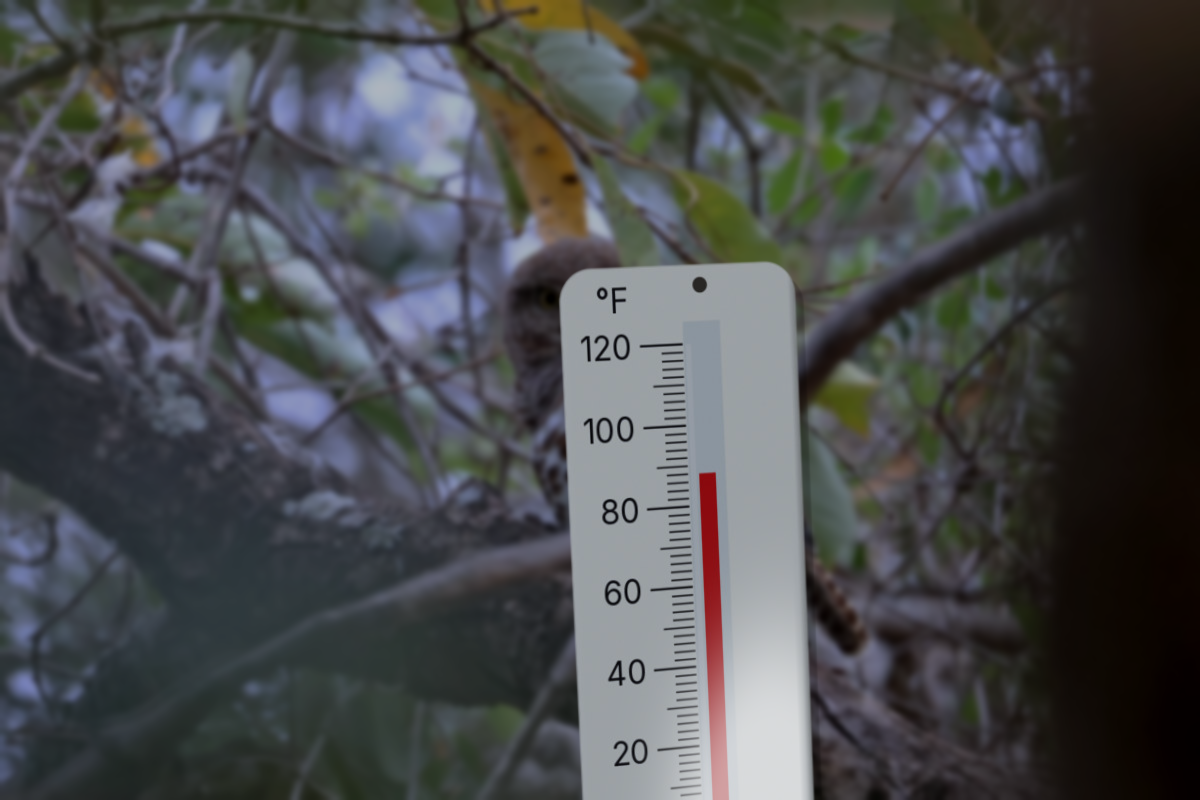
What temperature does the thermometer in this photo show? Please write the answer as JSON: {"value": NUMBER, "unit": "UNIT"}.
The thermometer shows {"value": 88, "unit": "°F"}
